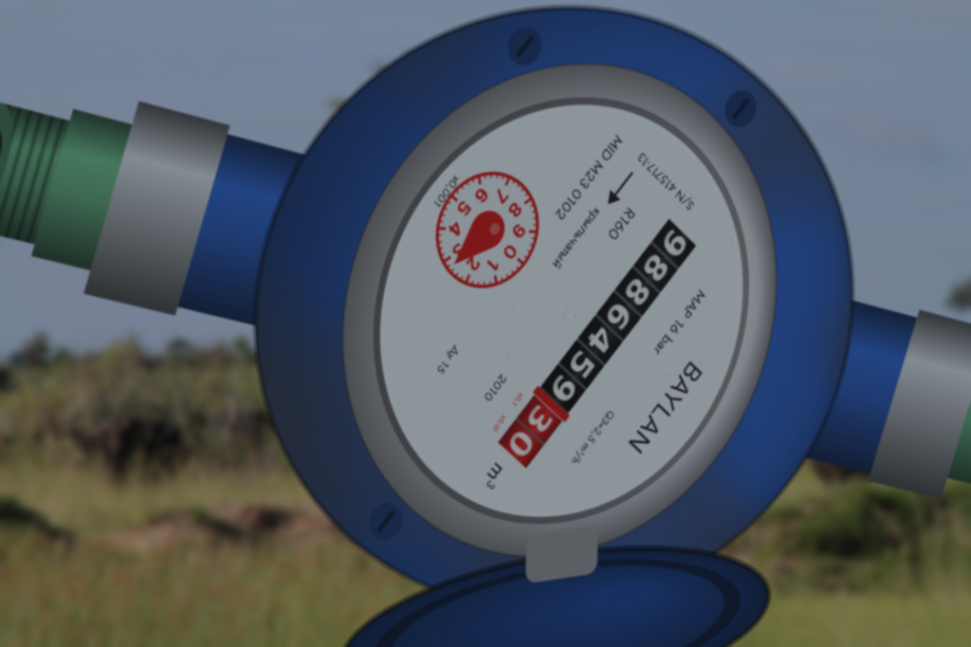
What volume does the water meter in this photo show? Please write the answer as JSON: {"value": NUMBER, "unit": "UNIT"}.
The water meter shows {"value": 9886459.302, "unit": "m³"}
